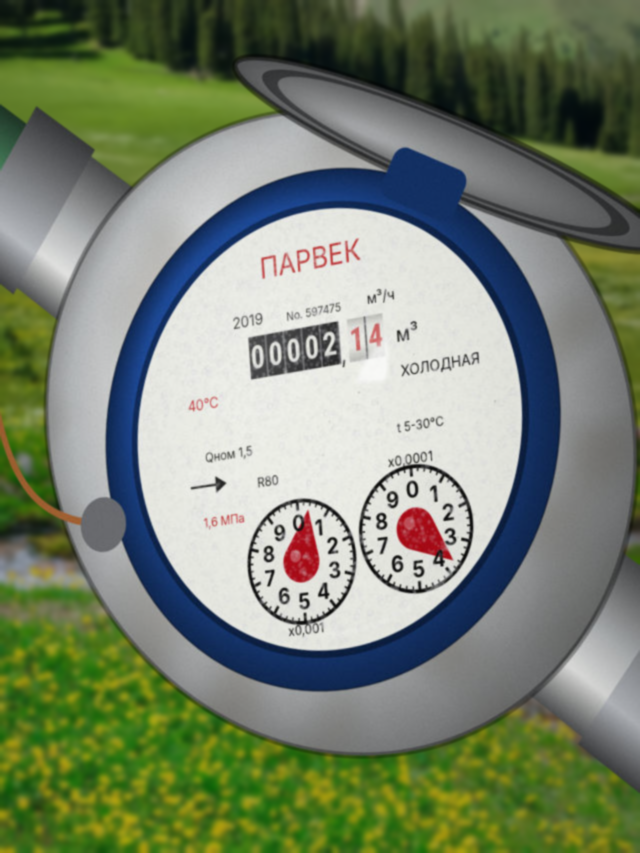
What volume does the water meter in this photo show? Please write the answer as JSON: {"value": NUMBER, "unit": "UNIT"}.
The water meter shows {"value": 2.1403, "unit": "m³"}
